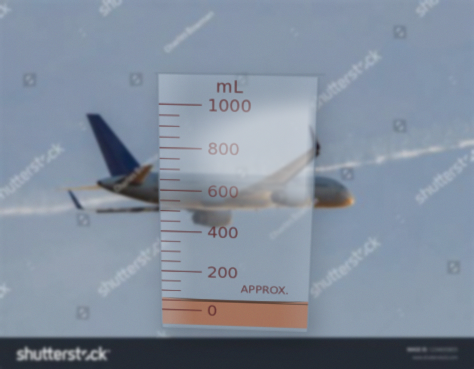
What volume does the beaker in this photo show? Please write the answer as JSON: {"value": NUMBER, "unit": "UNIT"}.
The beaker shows {"value": 50, "unit": "mL"}
